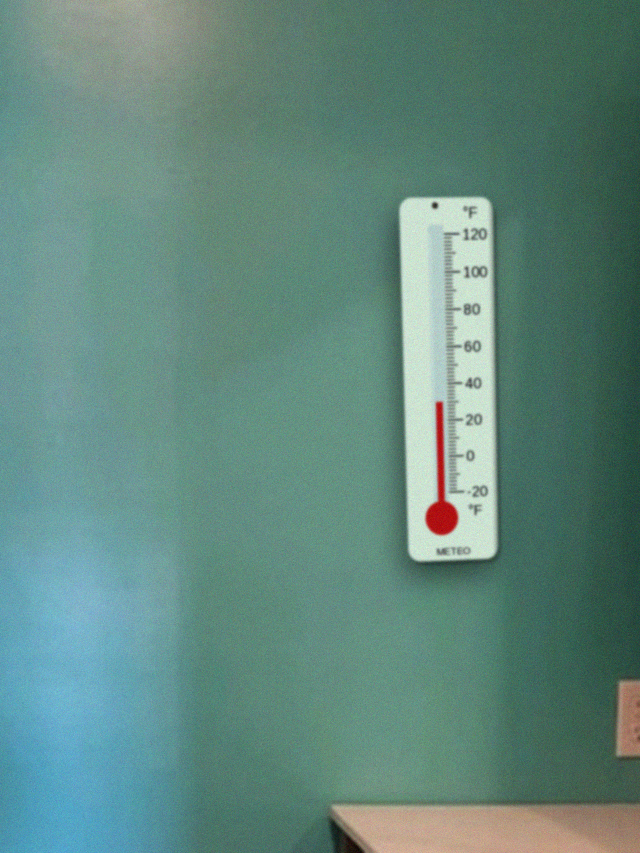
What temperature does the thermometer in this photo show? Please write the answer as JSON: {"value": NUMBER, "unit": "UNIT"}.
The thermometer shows {"value": 30, "unit": "°F"}
